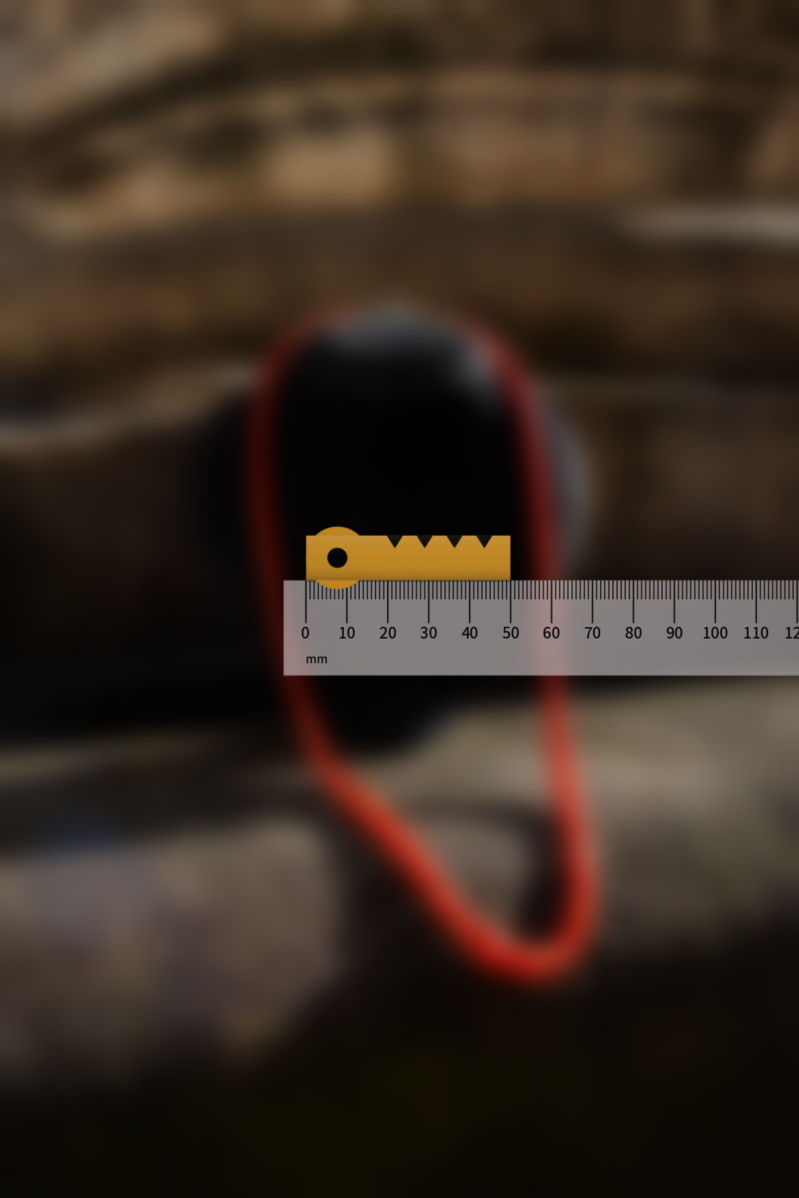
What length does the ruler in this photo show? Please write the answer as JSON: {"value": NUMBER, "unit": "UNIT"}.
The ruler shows {"value": 50, "unit": "mm"}
